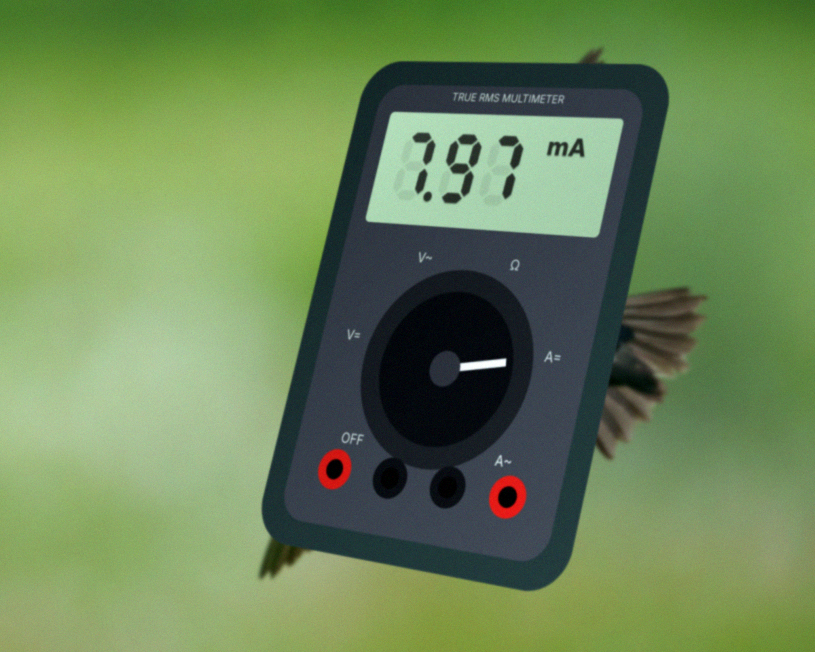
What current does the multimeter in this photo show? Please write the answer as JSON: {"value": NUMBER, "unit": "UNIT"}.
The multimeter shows {"value": 7.97, "unit": "mA"}
